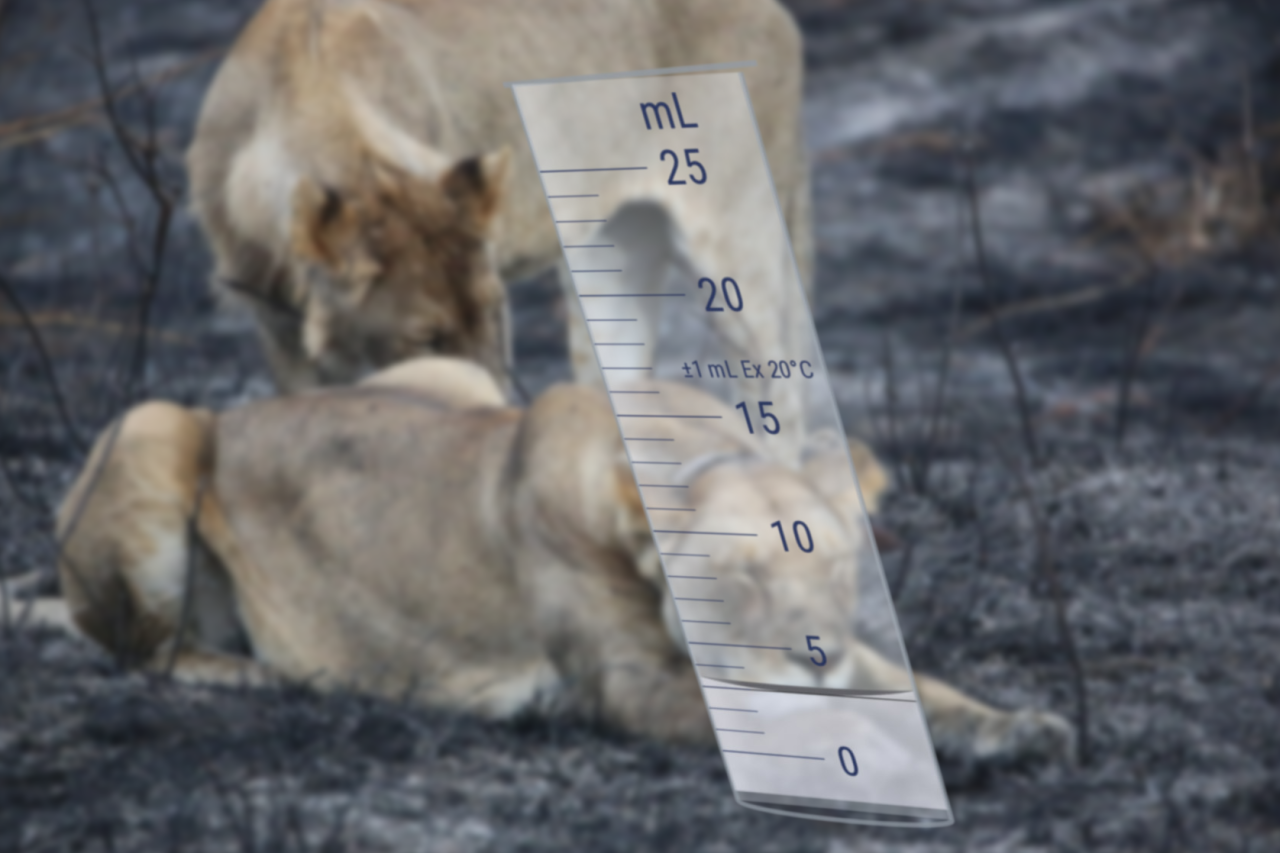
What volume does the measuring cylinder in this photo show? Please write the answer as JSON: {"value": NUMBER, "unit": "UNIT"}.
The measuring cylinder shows {"value": 3, "unit": "mL"}
